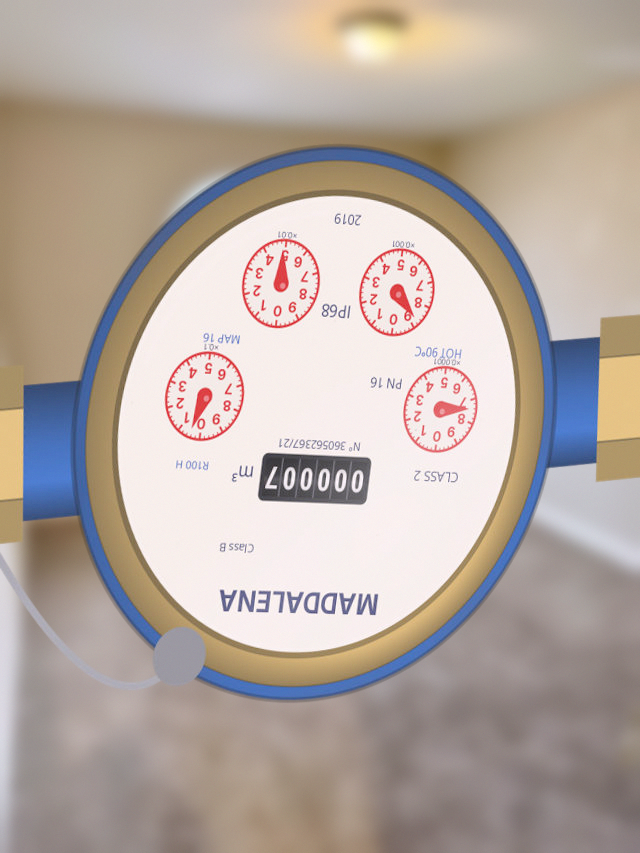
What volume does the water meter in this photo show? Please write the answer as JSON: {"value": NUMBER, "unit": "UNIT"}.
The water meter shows {"value": 7.0487, "unit": "m³"}
